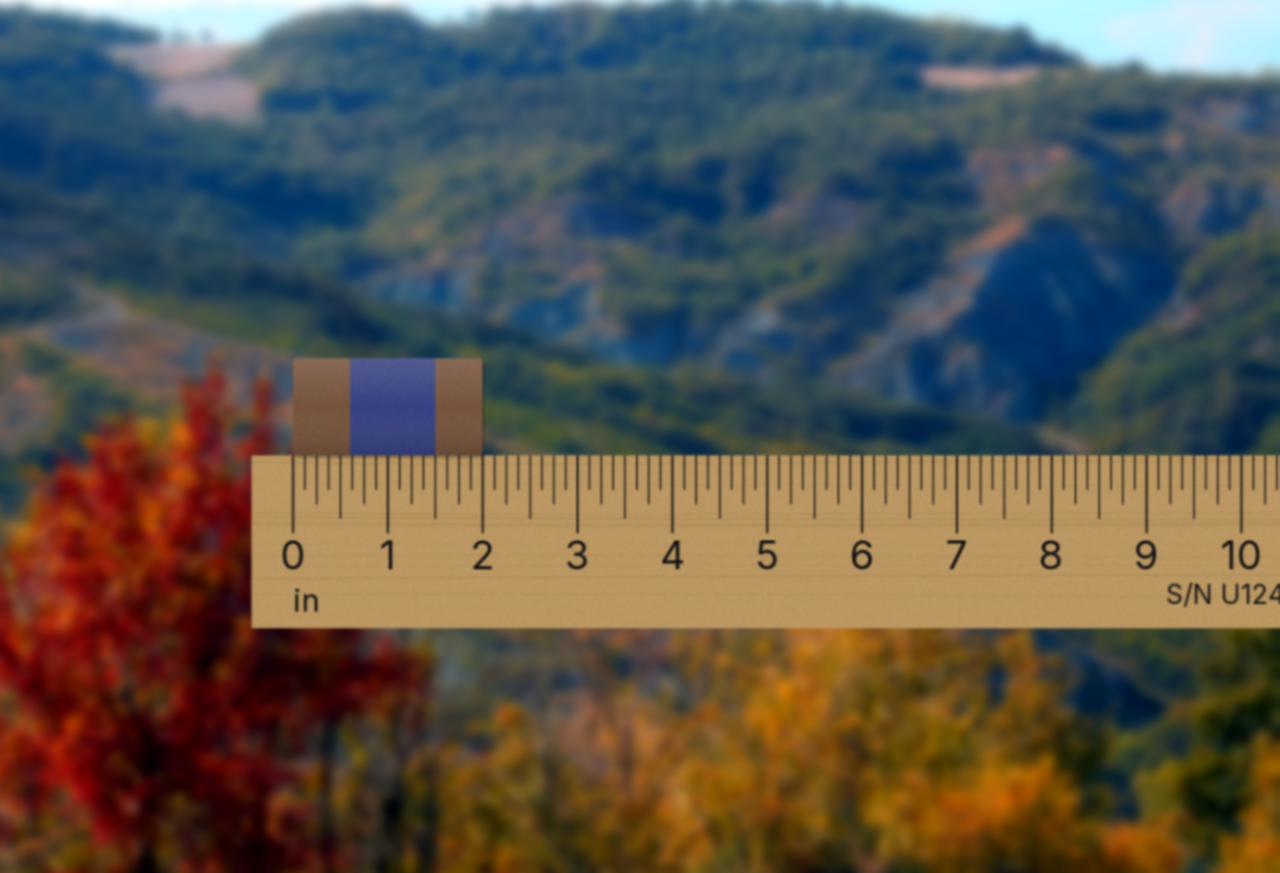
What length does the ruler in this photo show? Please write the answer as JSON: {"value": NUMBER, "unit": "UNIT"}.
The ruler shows {"value": 2, "unit": "in"}
